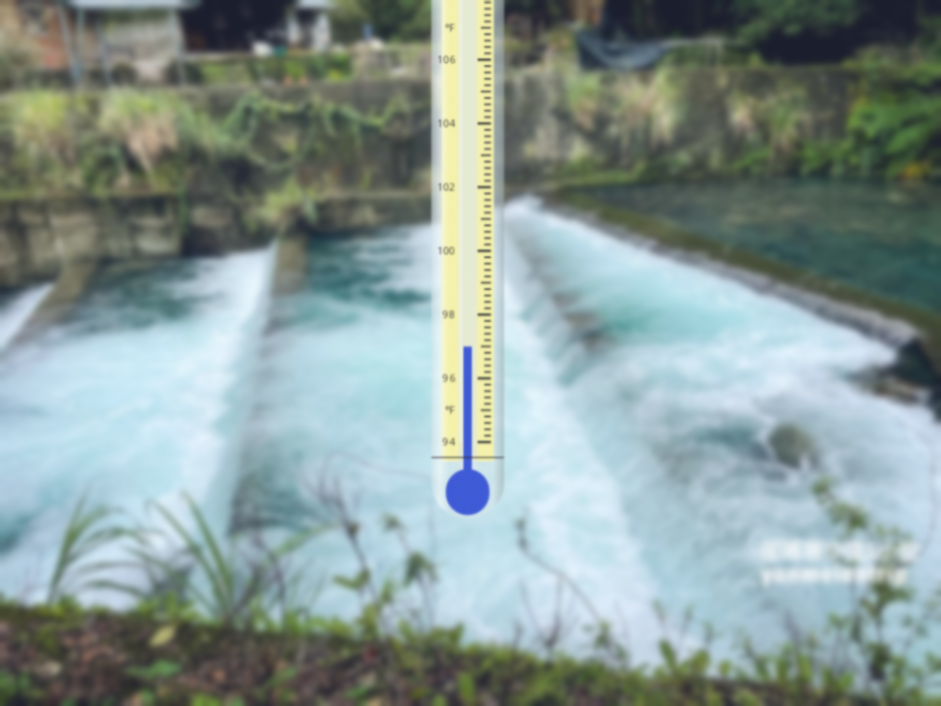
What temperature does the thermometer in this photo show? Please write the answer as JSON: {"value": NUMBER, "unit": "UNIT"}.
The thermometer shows {"value": 97, "unit": "°F"}
